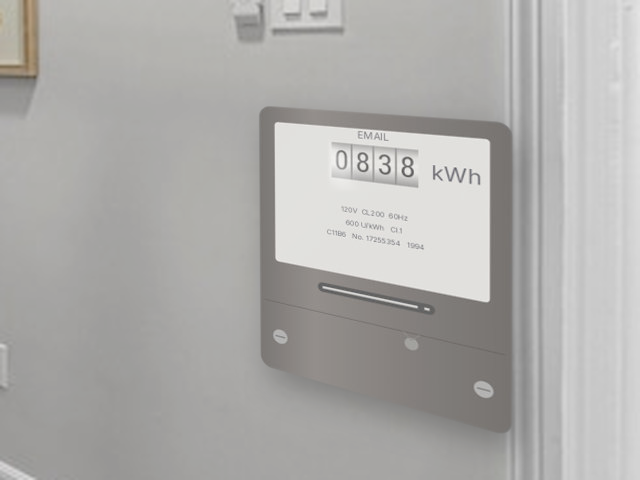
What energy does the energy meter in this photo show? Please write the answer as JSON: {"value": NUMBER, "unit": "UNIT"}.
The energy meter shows {"value": 838, "unit": "kWh"}
